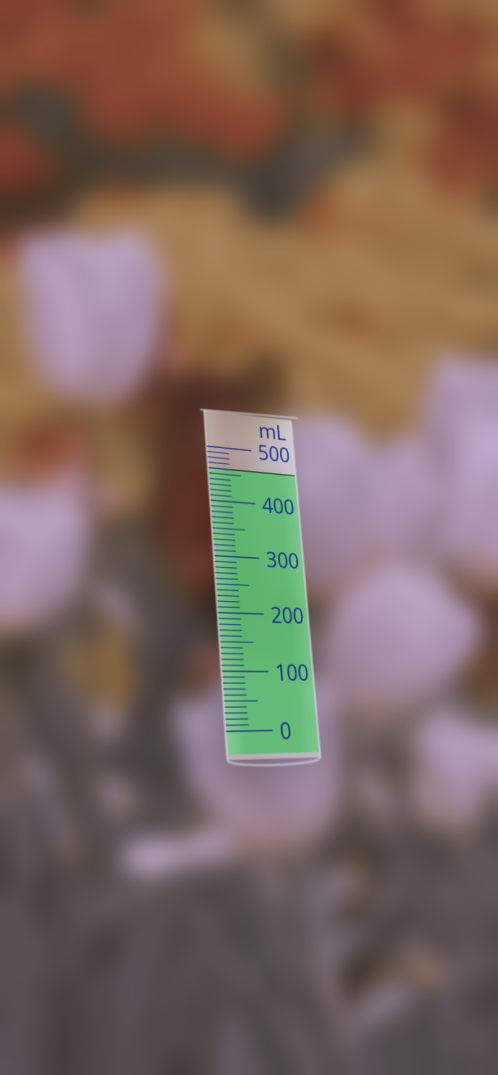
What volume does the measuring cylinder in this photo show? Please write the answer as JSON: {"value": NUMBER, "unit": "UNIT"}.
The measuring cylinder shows {"value": 460, "unit": "mL"}
